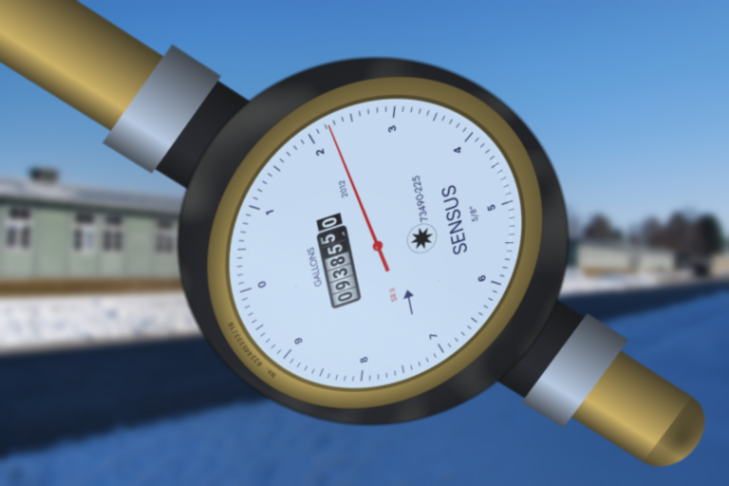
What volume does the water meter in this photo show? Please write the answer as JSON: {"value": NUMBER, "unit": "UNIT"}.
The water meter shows {"value": 938552.2, "unit": "gal"}
